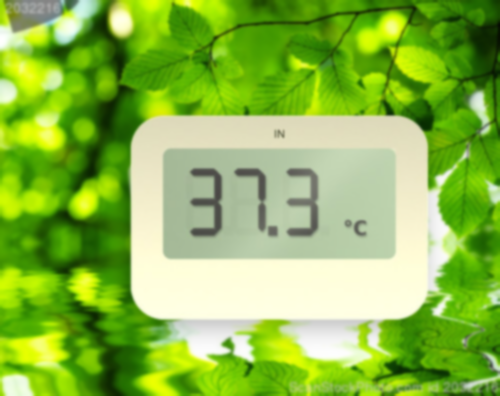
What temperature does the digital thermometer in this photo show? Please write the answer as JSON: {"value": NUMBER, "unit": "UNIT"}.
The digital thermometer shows {"value": 37.3, "unit": "°C"}
